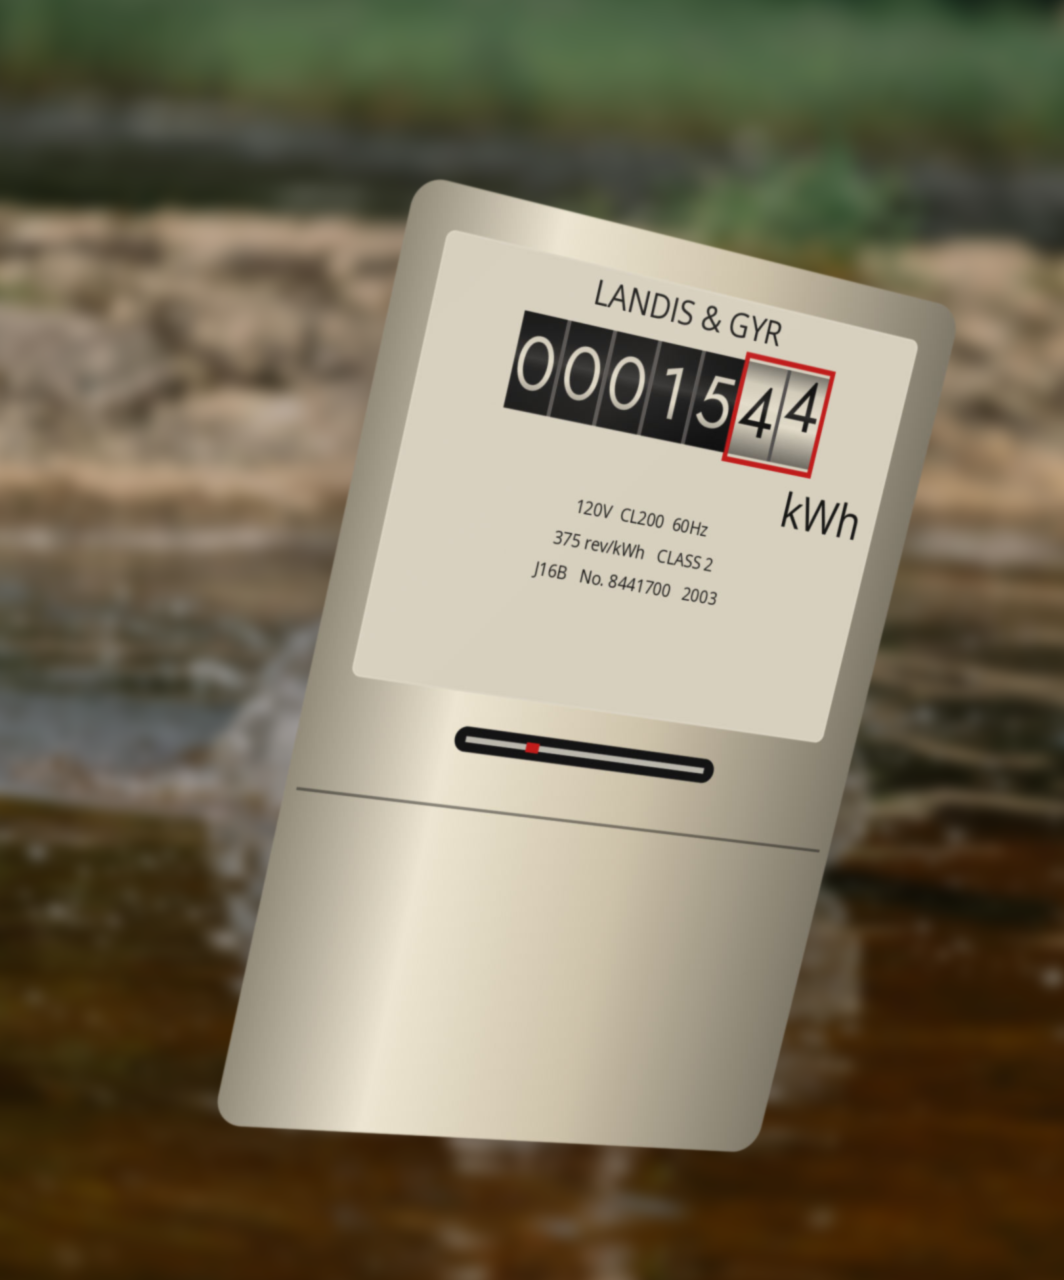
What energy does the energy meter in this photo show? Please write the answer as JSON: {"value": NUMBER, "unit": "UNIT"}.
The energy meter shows {"value": 15.44, "unit": "kWh"}
